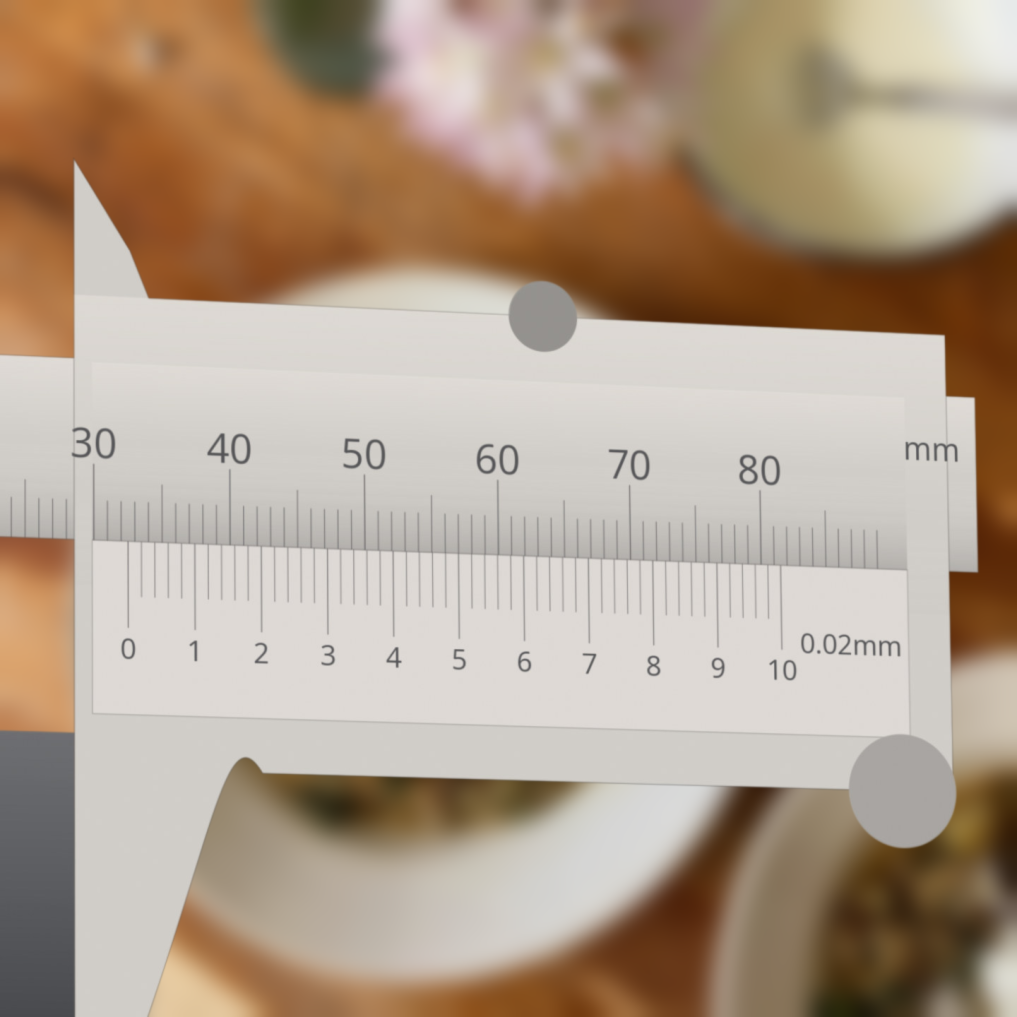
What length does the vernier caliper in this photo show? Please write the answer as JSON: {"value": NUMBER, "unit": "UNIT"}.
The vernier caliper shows {"value": 32.5, "unit": "mm"}
